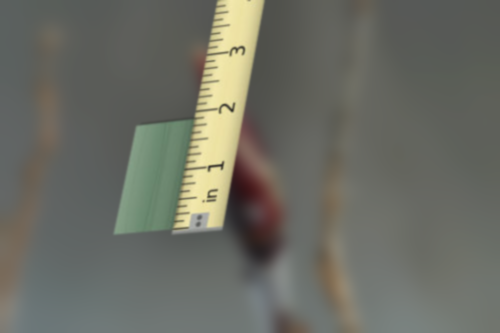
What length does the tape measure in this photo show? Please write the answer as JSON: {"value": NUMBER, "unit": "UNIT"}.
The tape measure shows {"value": 1.875, "unit": "in"}
